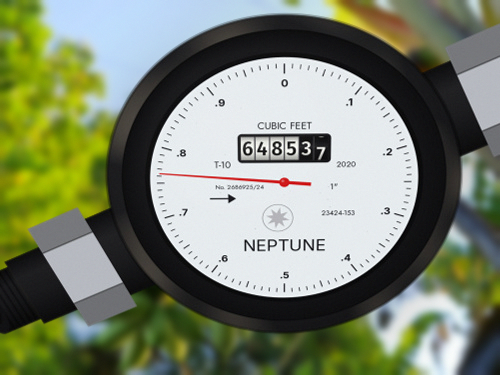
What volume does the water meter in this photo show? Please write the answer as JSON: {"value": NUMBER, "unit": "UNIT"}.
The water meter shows {"value": 648536.76, "unit": "ft³"}
